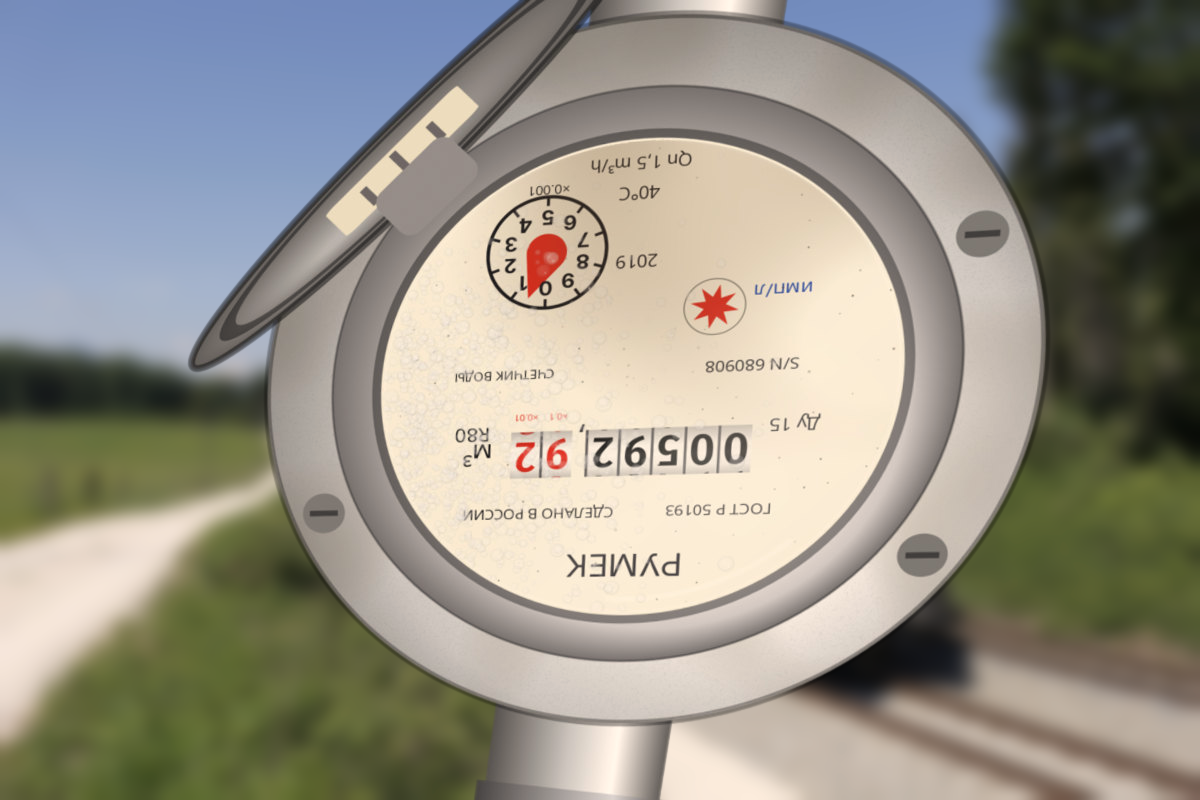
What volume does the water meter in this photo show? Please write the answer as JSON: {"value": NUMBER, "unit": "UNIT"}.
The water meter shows {"value": 592.920, "unit": "m³"}
